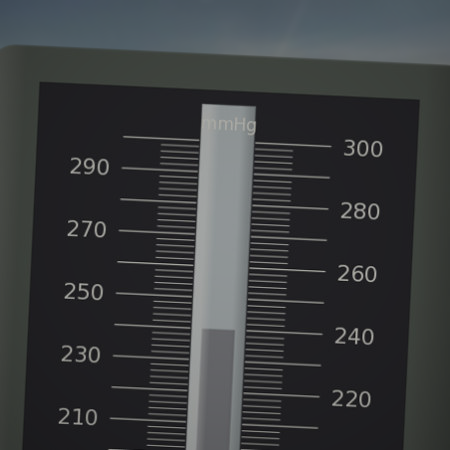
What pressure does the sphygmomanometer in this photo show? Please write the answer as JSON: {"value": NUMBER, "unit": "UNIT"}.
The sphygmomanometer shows {"value": 240, "unit": "mmHg"}
